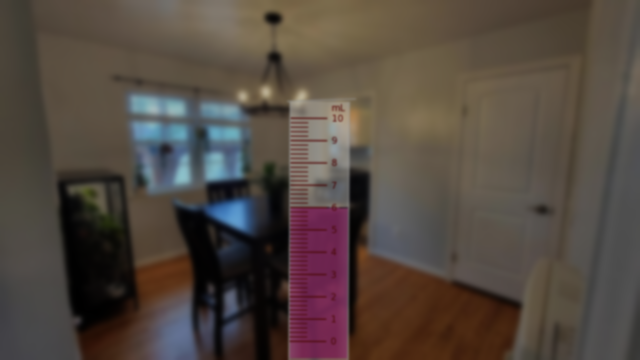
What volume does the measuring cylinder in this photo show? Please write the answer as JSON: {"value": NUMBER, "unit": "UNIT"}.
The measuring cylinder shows {"value": 6, "unit": "mL"}
